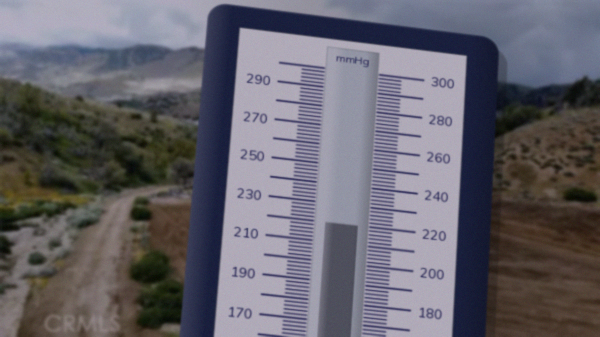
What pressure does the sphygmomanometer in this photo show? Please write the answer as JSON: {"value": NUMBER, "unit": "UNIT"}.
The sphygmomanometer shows {"value": 220, "unit": "mmHg"}
